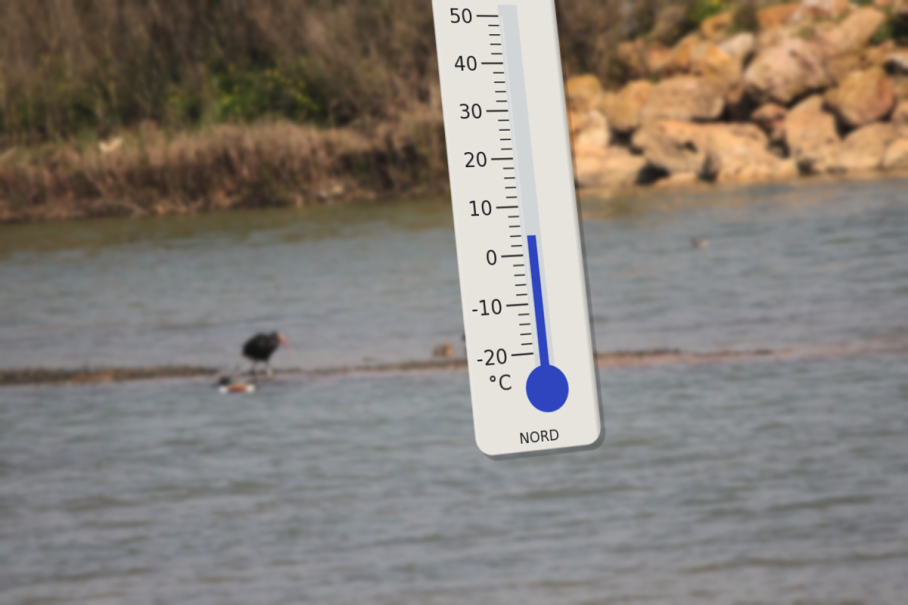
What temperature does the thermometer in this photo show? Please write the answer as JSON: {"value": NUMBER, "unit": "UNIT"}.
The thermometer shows {"value": 4, "unit": "°C"}
